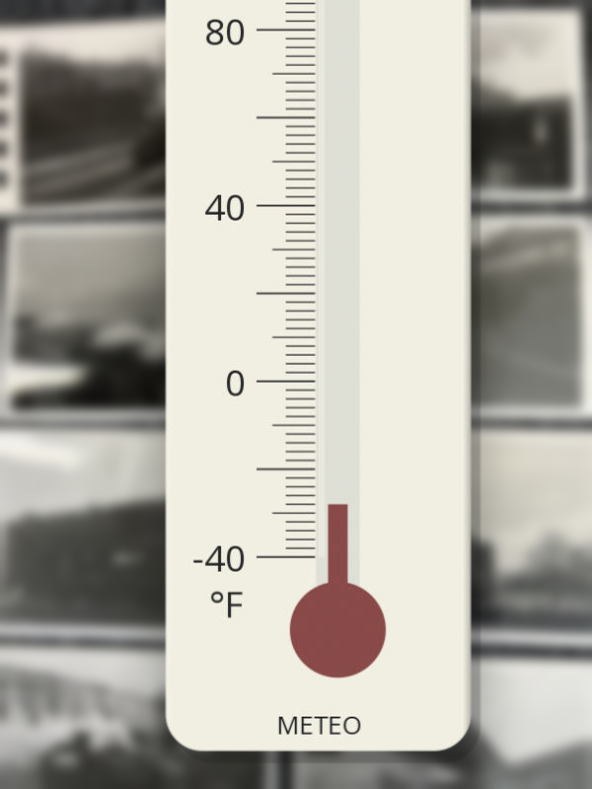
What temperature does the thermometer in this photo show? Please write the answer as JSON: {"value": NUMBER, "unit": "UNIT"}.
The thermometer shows {"value": -28, "unit": "°F"}
